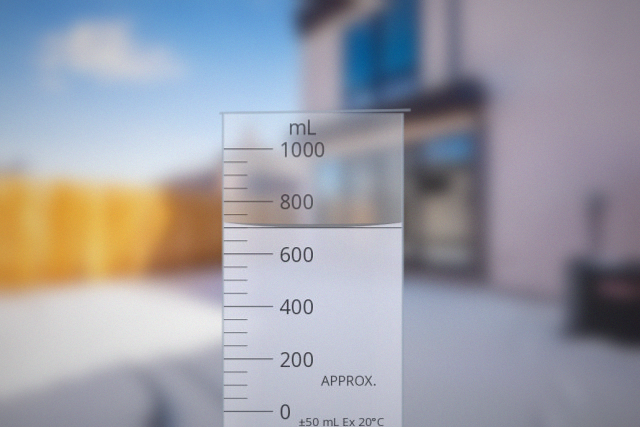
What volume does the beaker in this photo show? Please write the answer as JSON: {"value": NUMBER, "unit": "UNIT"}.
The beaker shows {"value": 700, "unit": "mL"}
